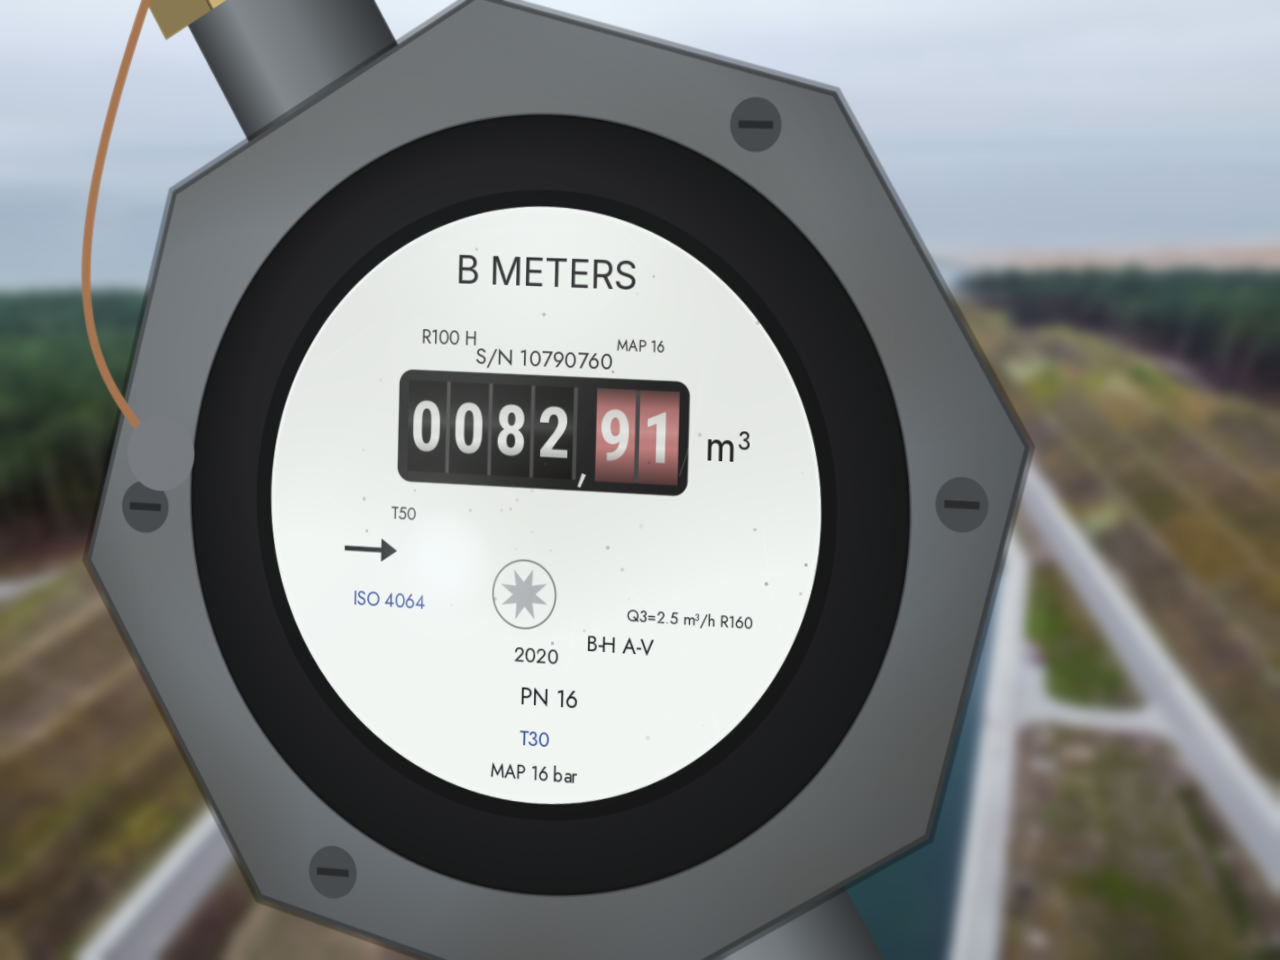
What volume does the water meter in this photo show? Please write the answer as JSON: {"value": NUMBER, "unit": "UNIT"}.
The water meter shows {"value": 82.91, "unit": "m³"}
